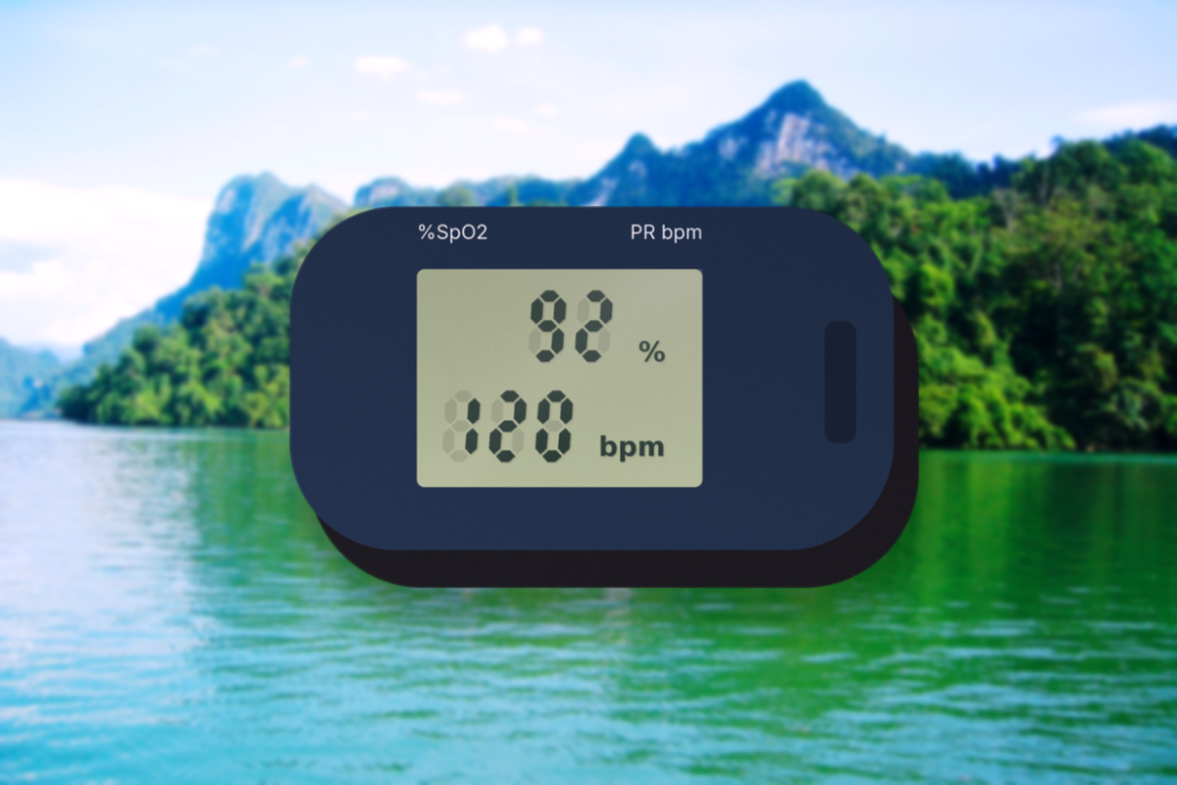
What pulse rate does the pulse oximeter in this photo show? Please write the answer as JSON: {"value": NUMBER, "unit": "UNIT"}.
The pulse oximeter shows {"value": 120, "unit": "bpm"}
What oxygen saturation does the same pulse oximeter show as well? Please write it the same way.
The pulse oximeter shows {"value": 92, "unit": "%"}
